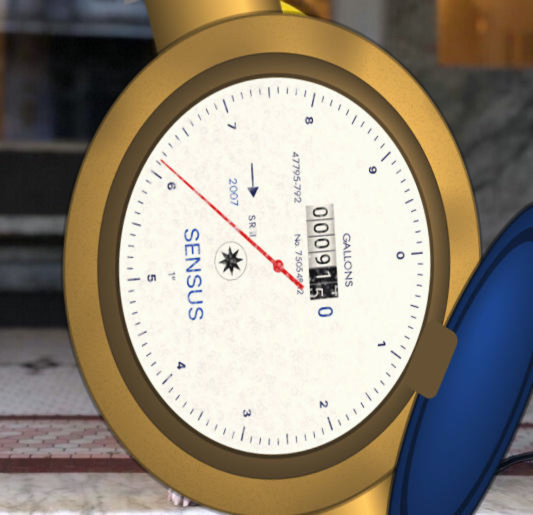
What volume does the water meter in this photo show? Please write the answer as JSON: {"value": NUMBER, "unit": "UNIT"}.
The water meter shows {"value": 9146.1, "unit": "gal"}
